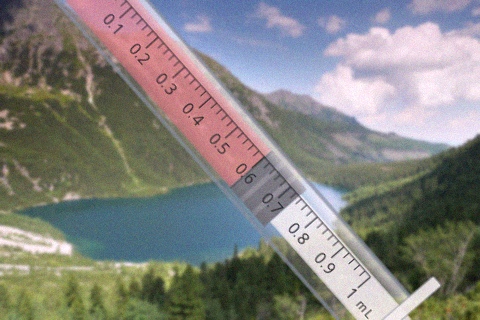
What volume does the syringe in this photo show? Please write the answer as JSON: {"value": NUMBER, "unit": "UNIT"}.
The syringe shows {"value": 0.6, "unit": "mL"}
